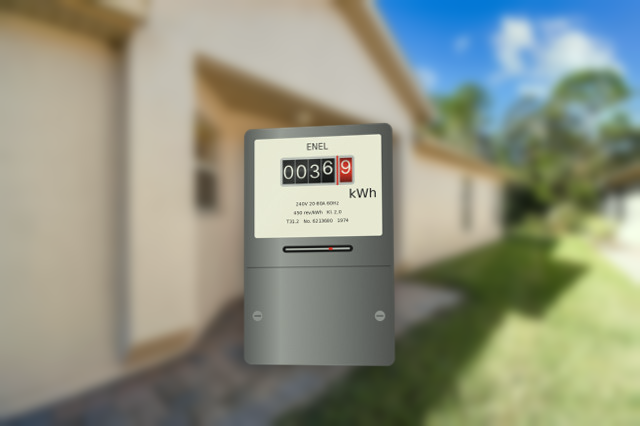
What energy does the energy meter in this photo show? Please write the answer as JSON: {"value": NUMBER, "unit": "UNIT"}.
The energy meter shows {"value": 36.9, "unit": "kWh"}
